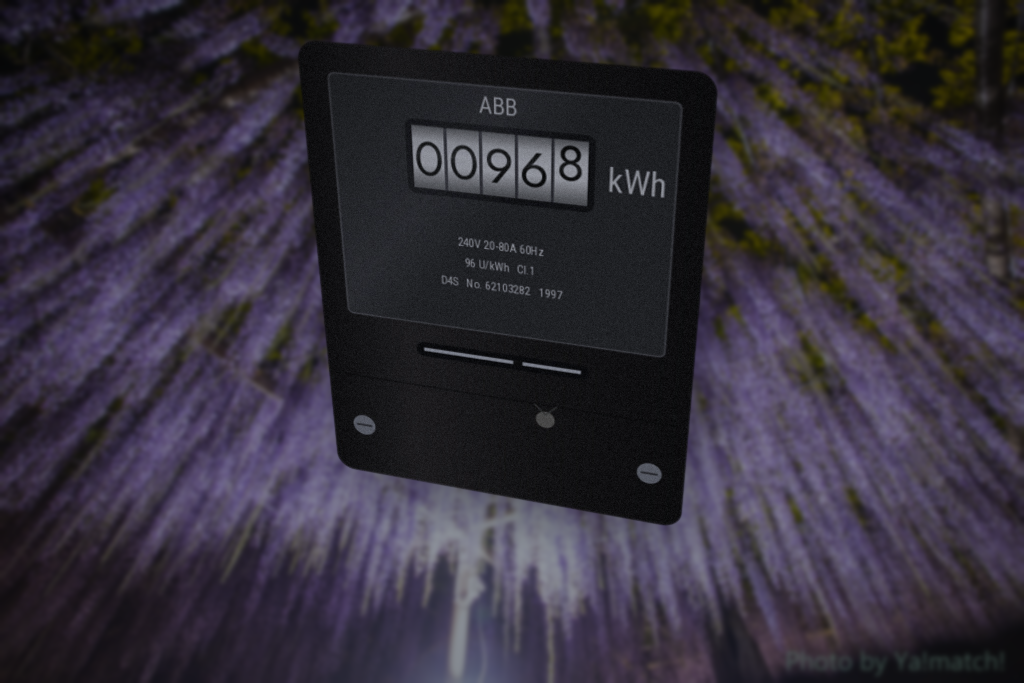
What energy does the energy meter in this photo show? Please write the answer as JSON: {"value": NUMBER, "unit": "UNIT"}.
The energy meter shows {"value": 968, "unit": "kWh"}
